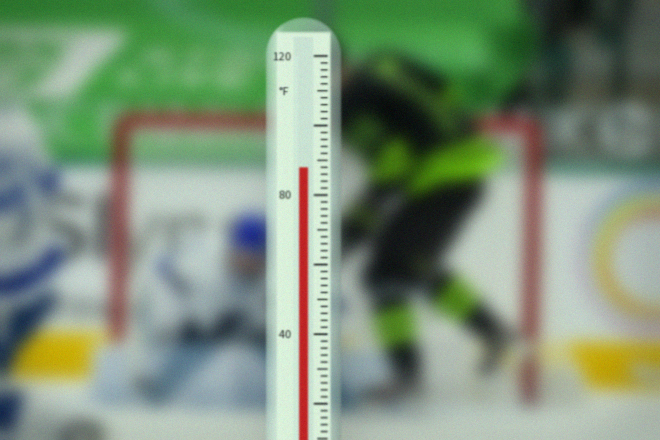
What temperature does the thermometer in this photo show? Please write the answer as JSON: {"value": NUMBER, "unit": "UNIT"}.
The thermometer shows {"value": 88, "unit": "°F"}
